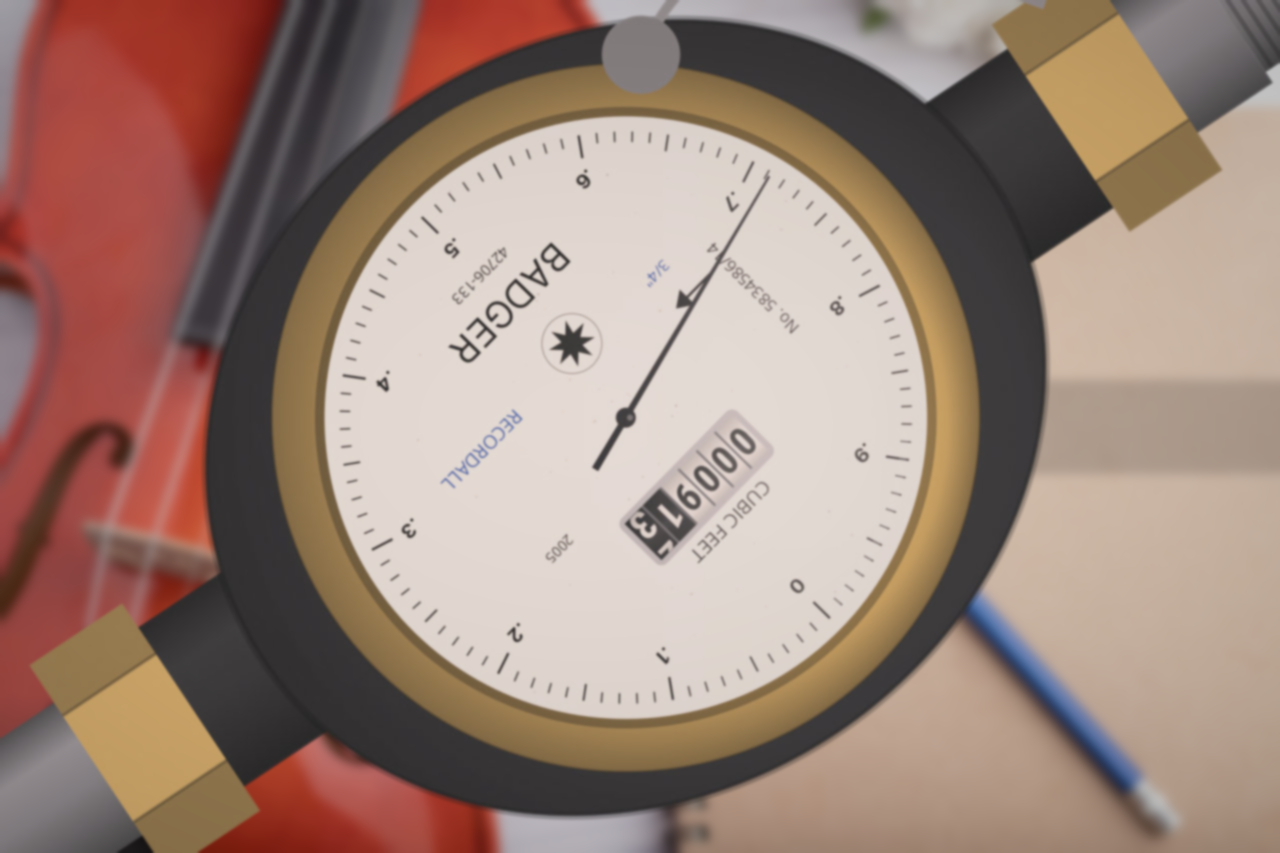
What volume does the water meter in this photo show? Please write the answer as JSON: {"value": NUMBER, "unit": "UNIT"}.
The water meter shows {"value": 912.71, "unit": "ft³"}
